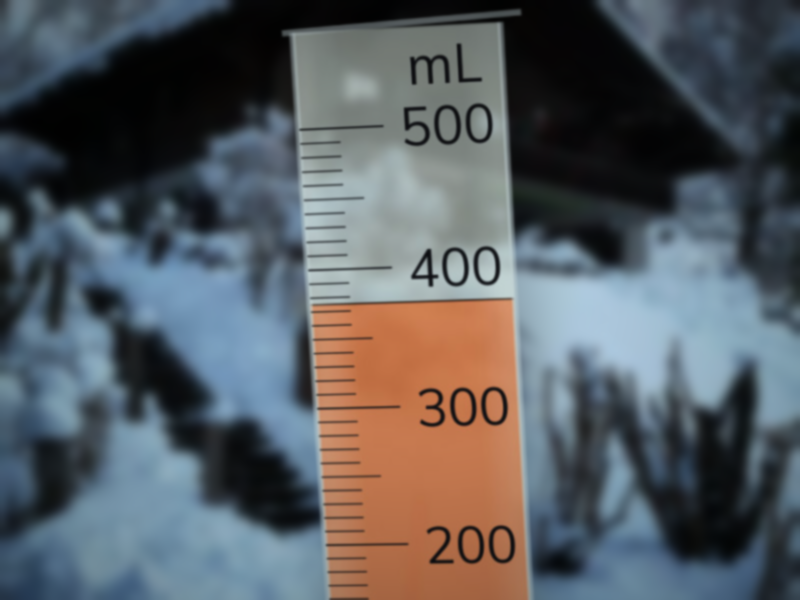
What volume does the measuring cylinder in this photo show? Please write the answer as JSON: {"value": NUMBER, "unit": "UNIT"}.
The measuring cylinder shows {"value": 375, "unit": "mL"}
